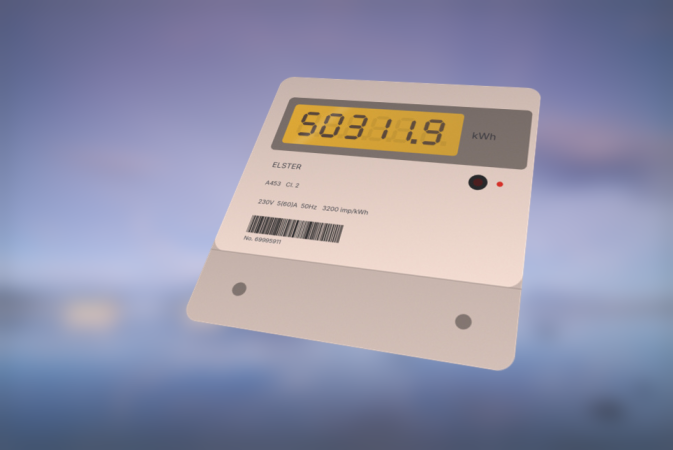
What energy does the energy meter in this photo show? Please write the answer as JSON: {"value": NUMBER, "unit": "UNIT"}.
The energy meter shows {"value": 50311.9, "unit": "kWh"}
